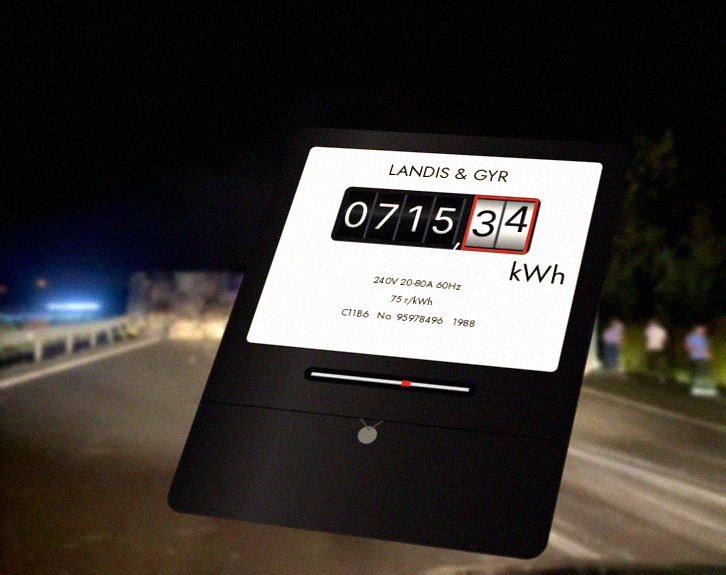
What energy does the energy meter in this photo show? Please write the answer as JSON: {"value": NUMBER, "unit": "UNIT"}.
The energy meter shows {"value": 715.34, "unit": "kWh"}
